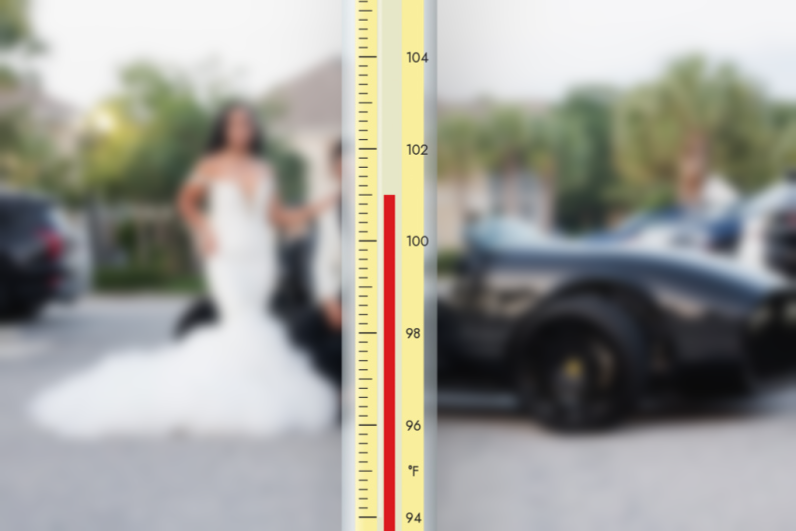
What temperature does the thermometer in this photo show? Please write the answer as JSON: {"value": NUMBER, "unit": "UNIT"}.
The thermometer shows {"value": 101, "unit": "°F"}
